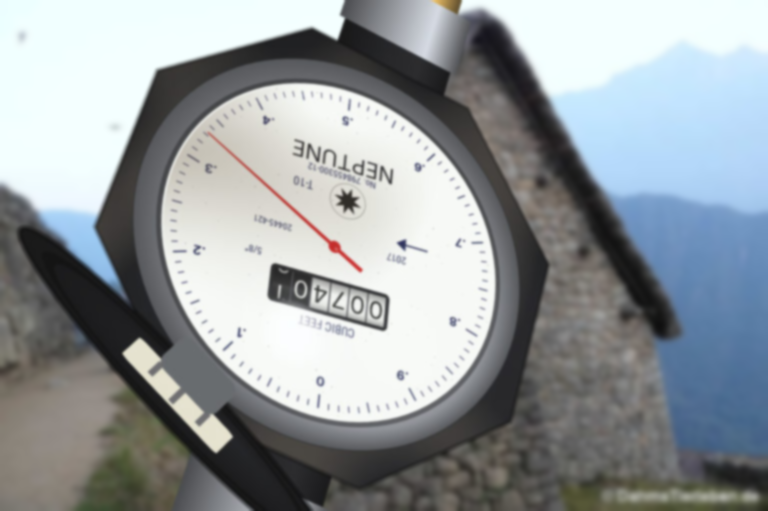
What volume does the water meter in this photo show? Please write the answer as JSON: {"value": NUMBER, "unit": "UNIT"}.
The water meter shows {"value": 7401.33, "unit": "ft³"}
